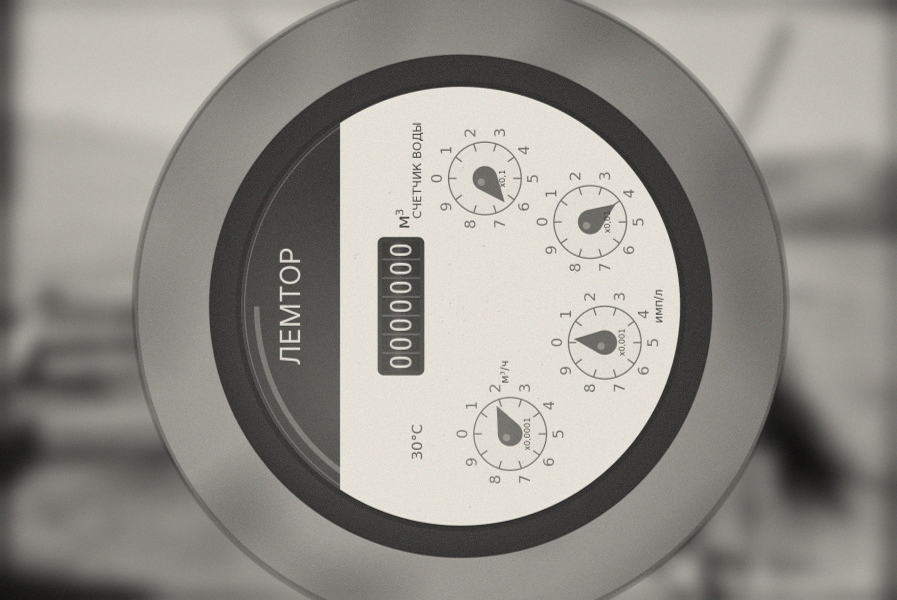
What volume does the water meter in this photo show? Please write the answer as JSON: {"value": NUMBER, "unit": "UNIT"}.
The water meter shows {"value": 0.6401, "unit": "m³"}
